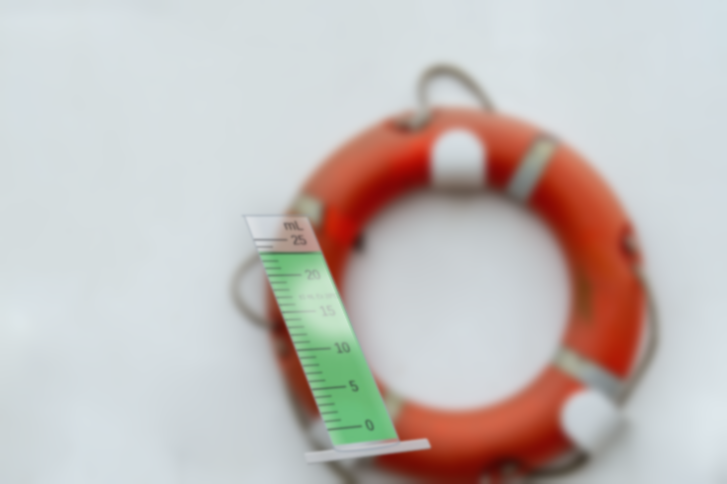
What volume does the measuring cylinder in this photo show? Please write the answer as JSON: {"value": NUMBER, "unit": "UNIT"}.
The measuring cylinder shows {"value": 23, "unit": "mL"}
